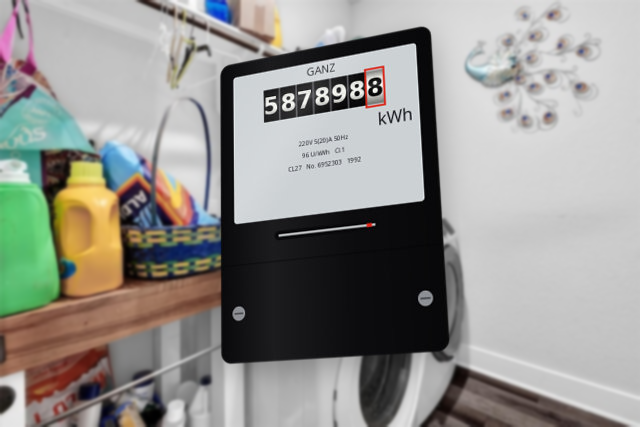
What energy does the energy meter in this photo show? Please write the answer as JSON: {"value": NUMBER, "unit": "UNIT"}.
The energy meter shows {"value": 587898.8, "unit": "kWh"}
